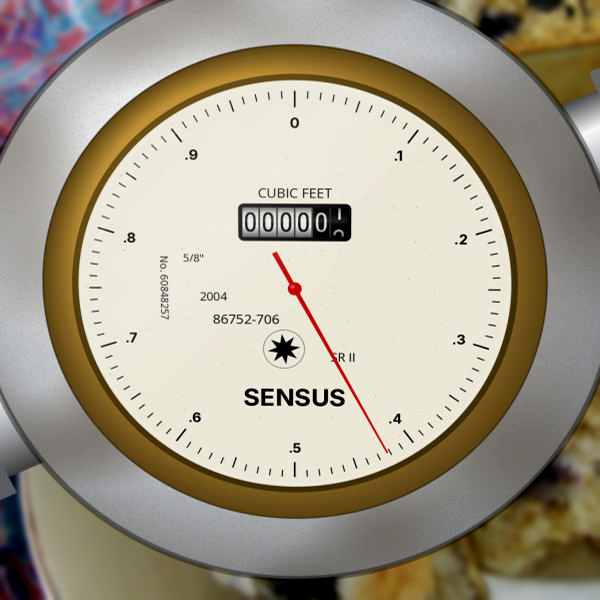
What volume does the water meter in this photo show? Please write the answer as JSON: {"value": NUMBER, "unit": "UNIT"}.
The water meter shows {"value": 1.42, "unit": "ft³"}
